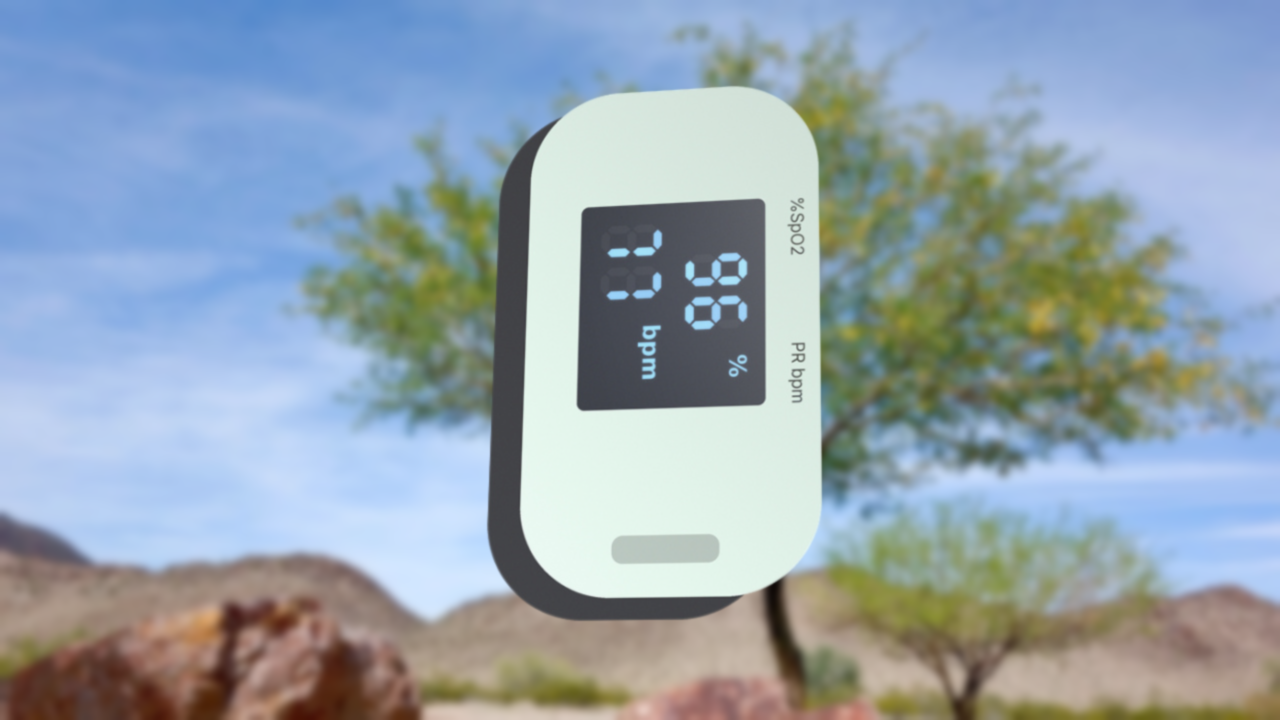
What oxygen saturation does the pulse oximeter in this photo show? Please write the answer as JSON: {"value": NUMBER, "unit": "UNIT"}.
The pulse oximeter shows {"value": 96, "unit": "%"}
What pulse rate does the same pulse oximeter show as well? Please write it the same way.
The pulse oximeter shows {"value": 77, "unit": "bpm"}
